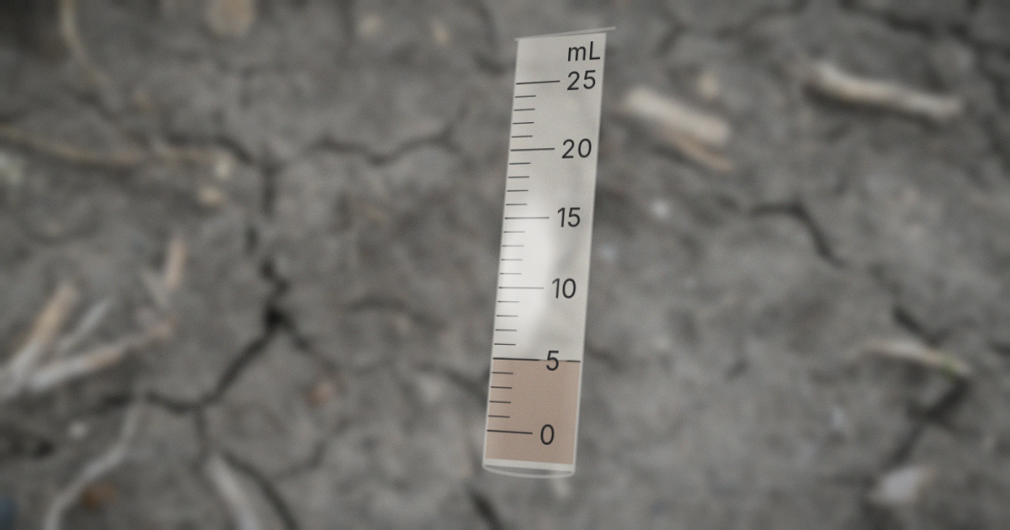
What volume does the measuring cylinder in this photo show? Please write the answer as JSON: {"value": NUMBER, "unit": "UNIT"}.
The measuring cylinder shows {"value": 5, "unit": "mL"}
